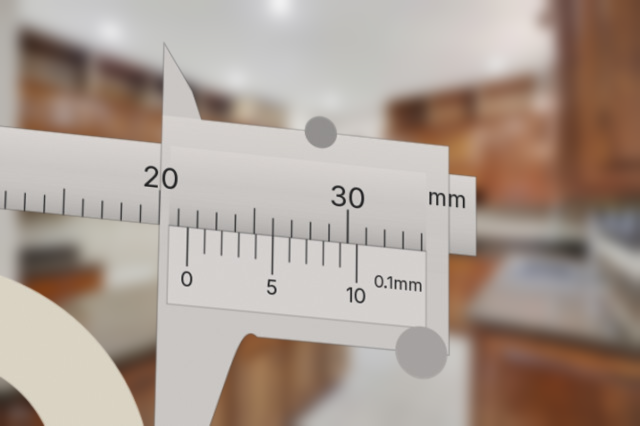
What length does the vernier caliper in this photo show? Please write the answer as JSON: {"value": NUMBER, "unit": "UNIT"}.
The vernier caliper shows {"value": 21.5, "unit": "mm"}
